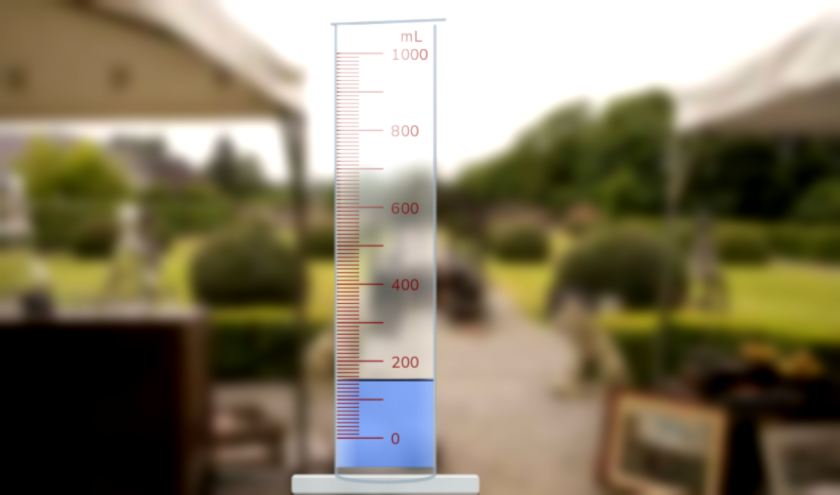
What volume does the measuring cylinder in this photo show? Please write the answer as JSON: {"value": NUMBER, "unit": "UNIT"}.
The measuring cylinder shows {"value": 150, "unit": "mL"}
